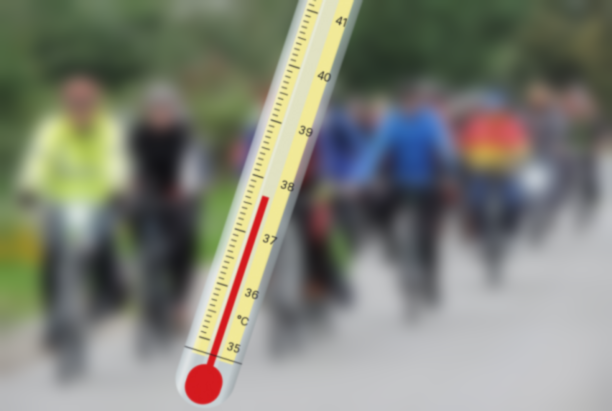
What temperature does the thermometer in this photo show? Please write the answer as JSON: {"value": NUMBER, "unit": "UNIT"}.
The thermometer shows {"value": 37.7, "unit": "°C"}
